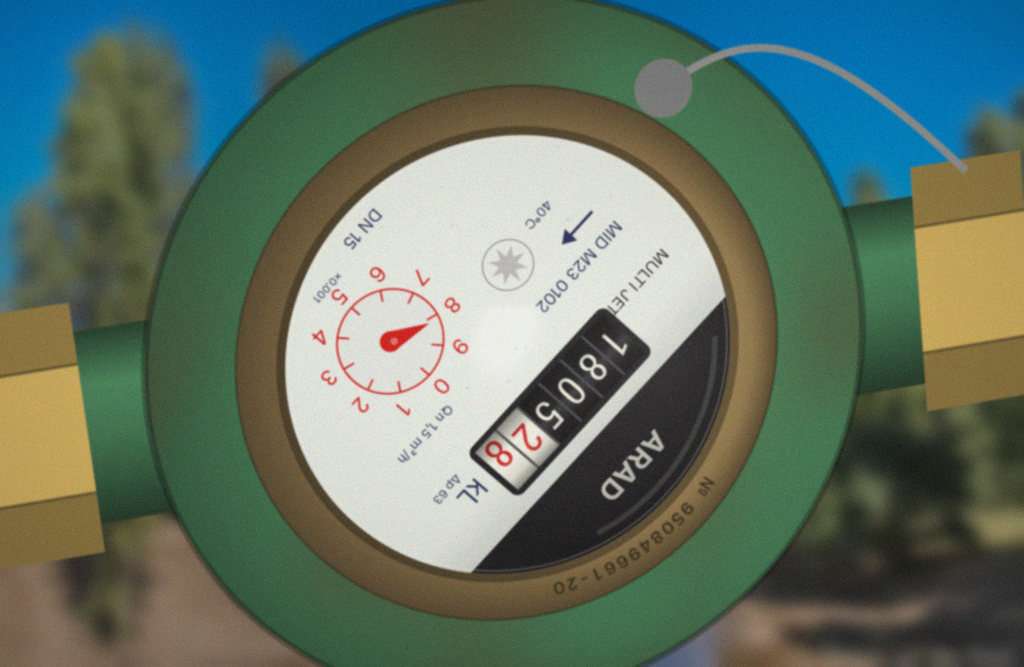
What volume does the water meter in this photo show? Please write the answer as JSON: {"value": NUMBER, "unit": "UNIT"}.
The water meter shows {"value": 1805.278, "unit": "kL"}
